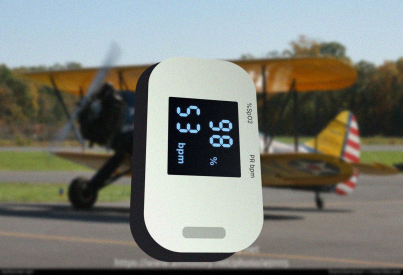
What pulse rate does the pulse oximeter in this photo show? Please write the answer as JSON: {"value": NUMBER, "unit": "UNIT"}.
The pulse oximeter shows {"value": 53, "unit": "bpm"}
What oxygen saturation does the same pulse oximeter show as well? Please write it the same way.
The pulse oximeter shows {"value": 98, "unit": "%"}
